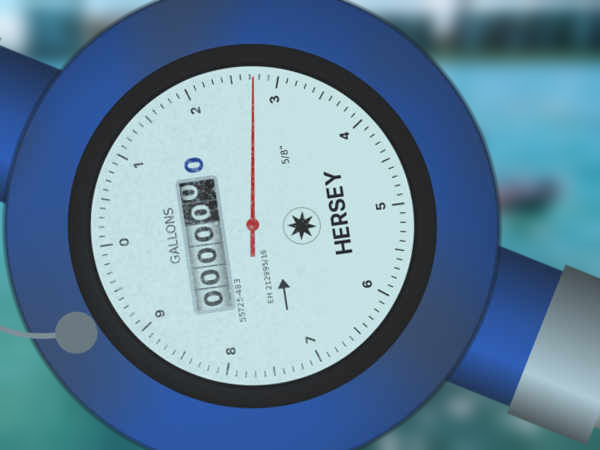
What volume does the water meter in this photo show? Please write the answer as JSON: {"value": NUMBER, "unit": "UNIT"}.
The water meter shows {"value": 2.7, "unit": "gal"}
